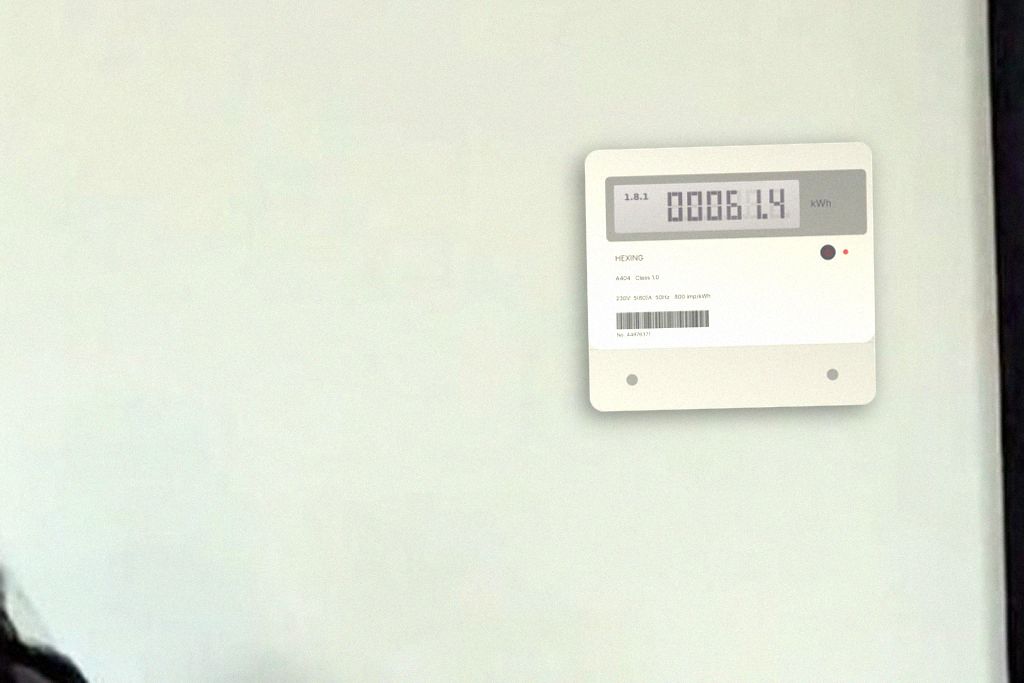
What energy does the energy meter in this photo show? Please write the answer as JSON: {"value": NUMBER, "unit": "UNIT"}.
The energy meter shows {"value": 61.4, "unit": "kWh"}
